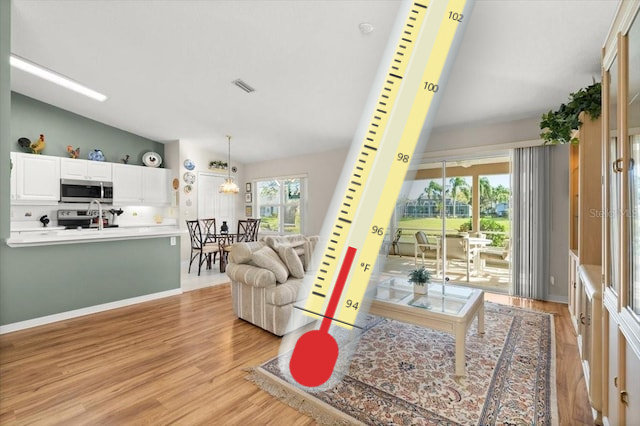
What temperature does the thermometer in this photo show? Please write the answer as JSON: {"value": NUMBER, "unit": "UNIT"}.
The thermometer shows {"value": 95.4, "unit": "°F"}
